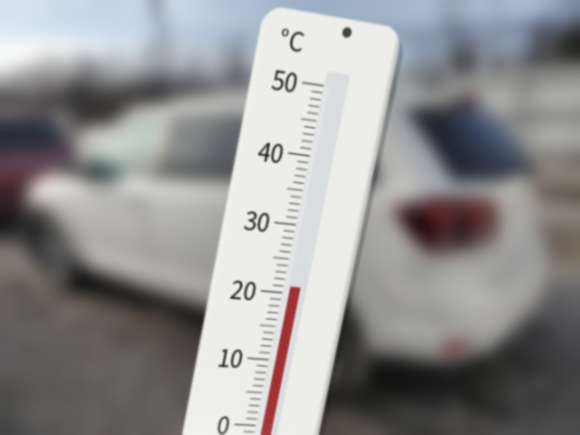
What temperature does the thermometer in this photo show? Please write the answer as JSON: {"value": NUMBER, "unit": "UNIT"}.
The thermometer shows {"value": 21, "unit": "°C"}
